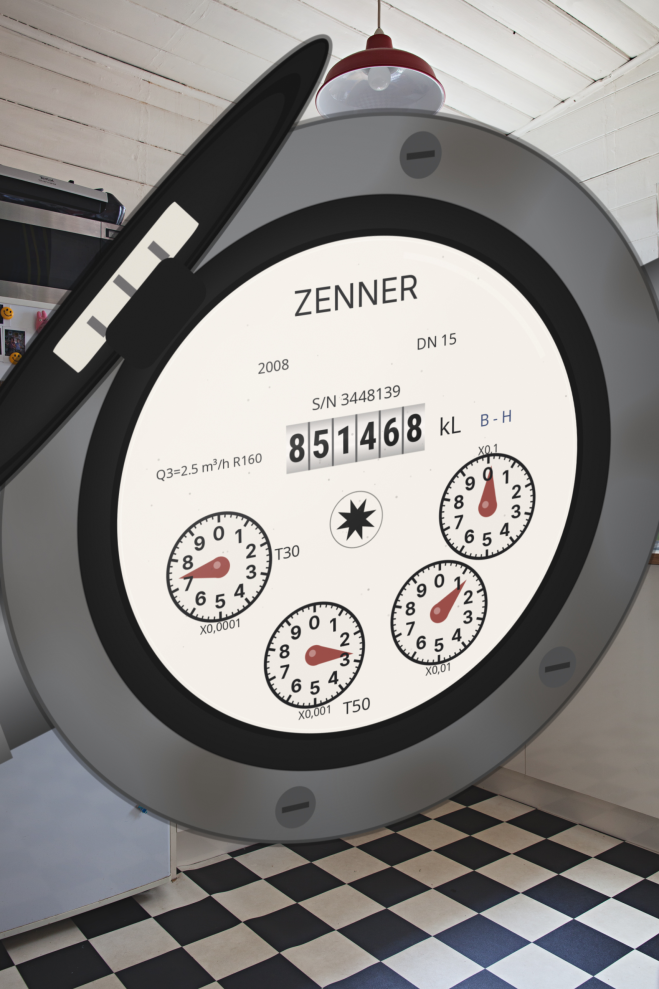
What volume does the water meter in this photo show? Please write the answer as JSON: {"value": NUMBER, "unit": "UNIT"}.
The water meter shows {"value": 851468.0127, "unit": "kL"}
